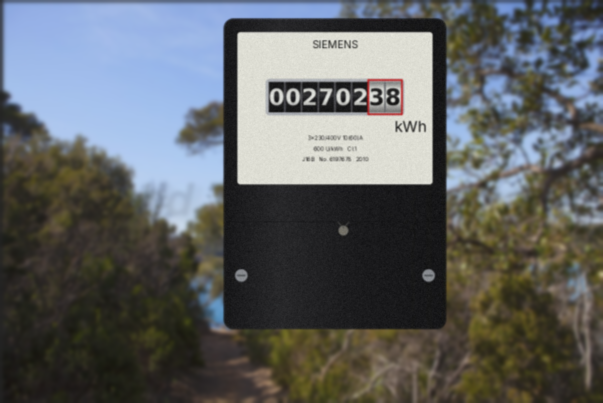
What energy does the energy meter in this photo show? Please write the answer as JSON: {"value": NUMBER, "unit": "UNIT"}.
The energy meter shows {"value": 2702.38, "unit": "kWh"}
